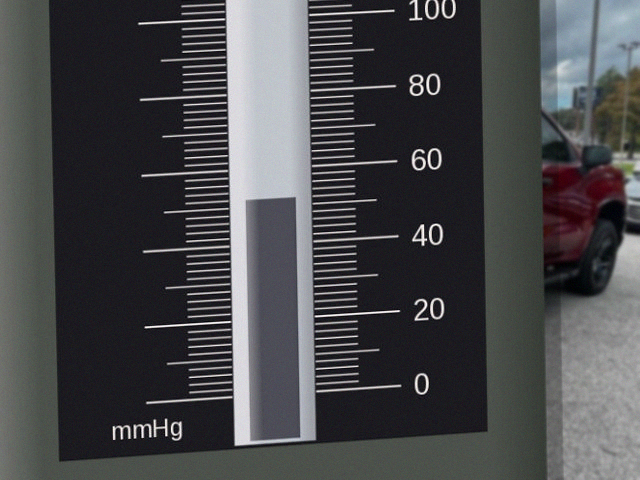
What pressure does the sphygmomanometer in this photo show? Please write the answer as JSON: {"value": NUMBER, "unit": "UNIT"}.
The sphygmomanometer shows {"value": 52, "unit": "mmHg"}
